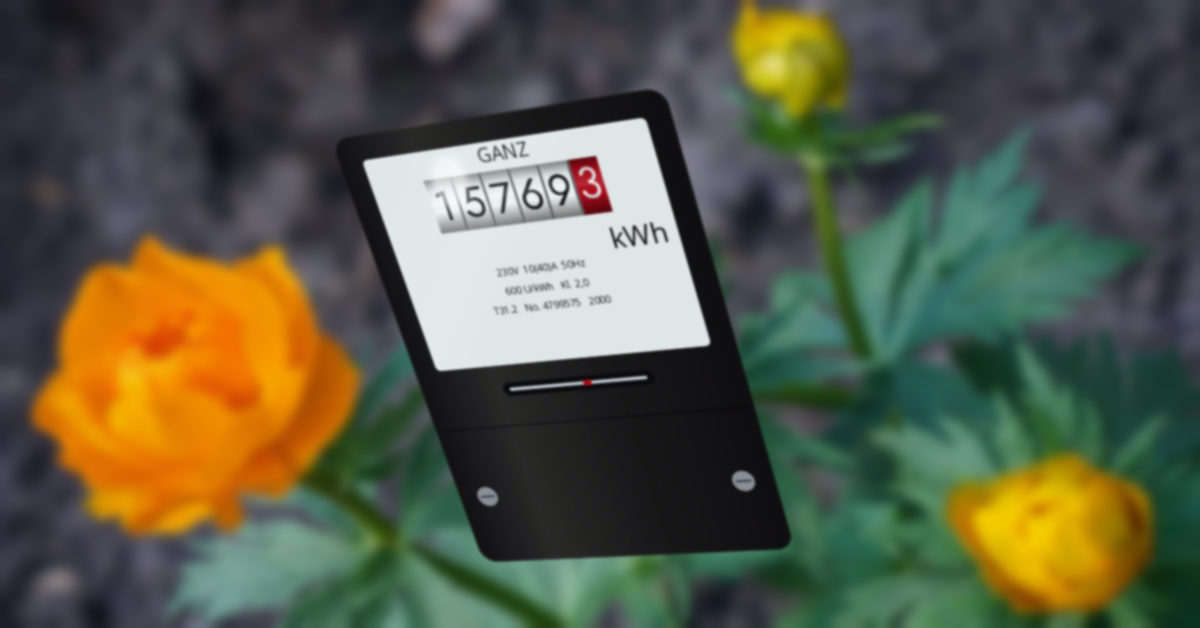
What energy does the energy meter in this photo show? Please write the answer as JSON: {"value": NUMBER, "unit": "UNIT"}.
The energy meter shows {"value": 15769.3, "unit": "kWh"}
